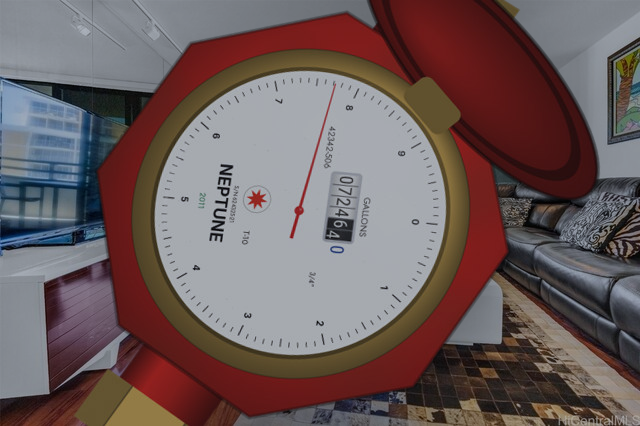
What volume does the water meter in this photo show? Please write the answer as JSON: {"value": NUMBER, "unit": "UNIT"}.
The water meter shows {"value": 724637.7, "unit": "gal"}
